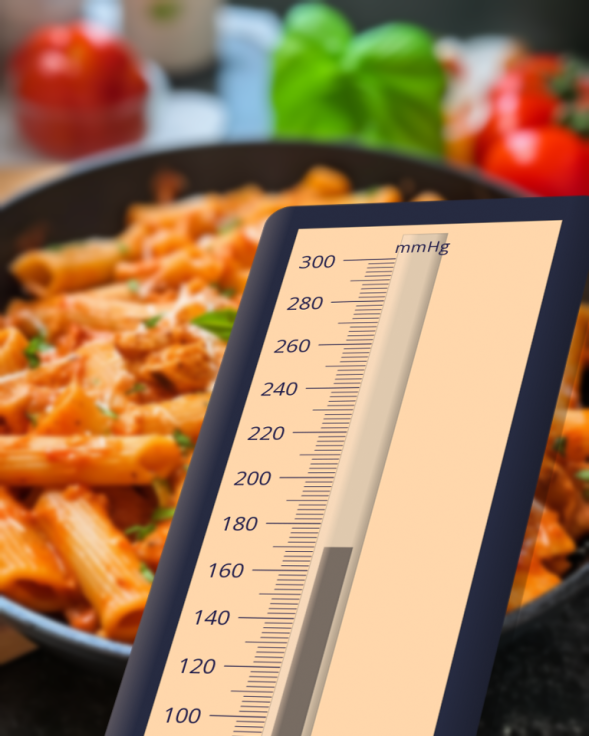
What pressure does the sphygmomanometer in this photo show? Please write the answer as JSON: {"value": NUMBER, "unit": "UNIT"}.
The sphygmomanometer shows {"value": 170, "unit": "mmHg"}
